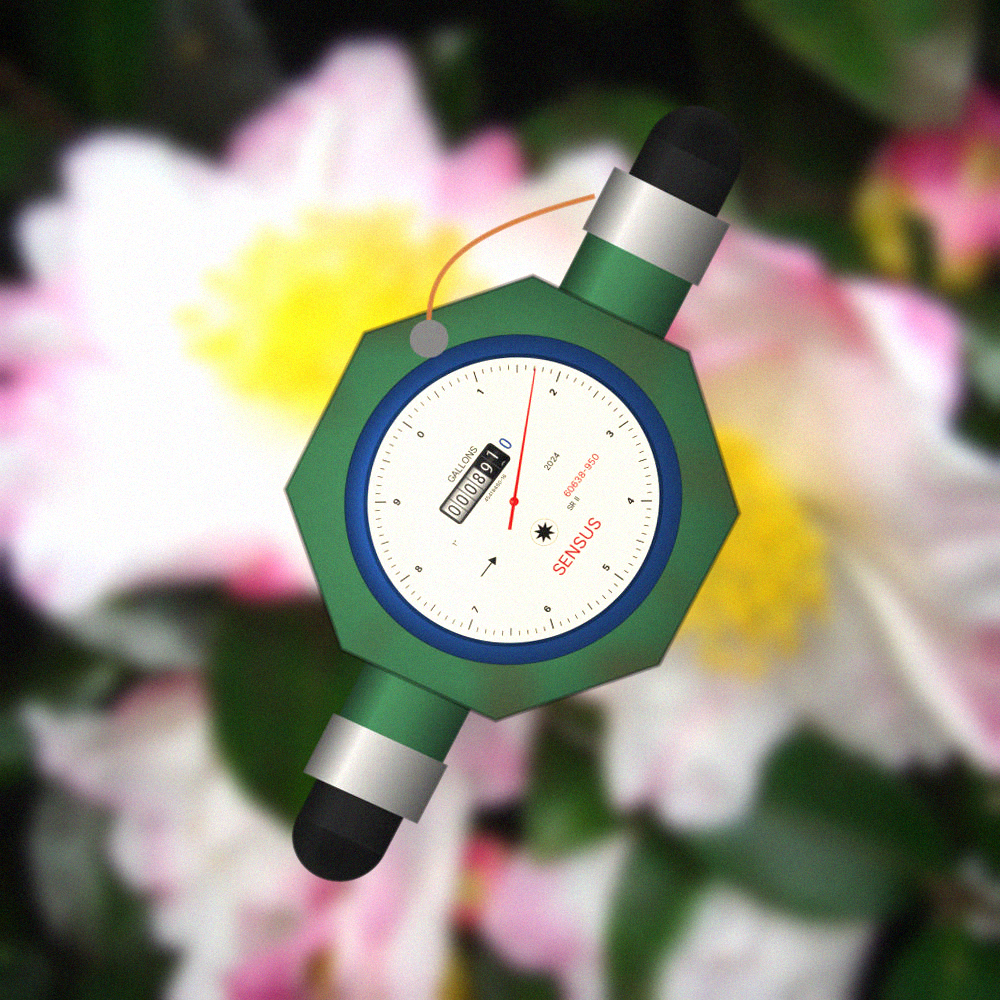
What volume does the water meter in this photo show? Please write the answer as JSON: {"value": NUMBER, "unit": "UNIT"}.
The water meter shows {"value": 8911.7, "unit": "gal"}
